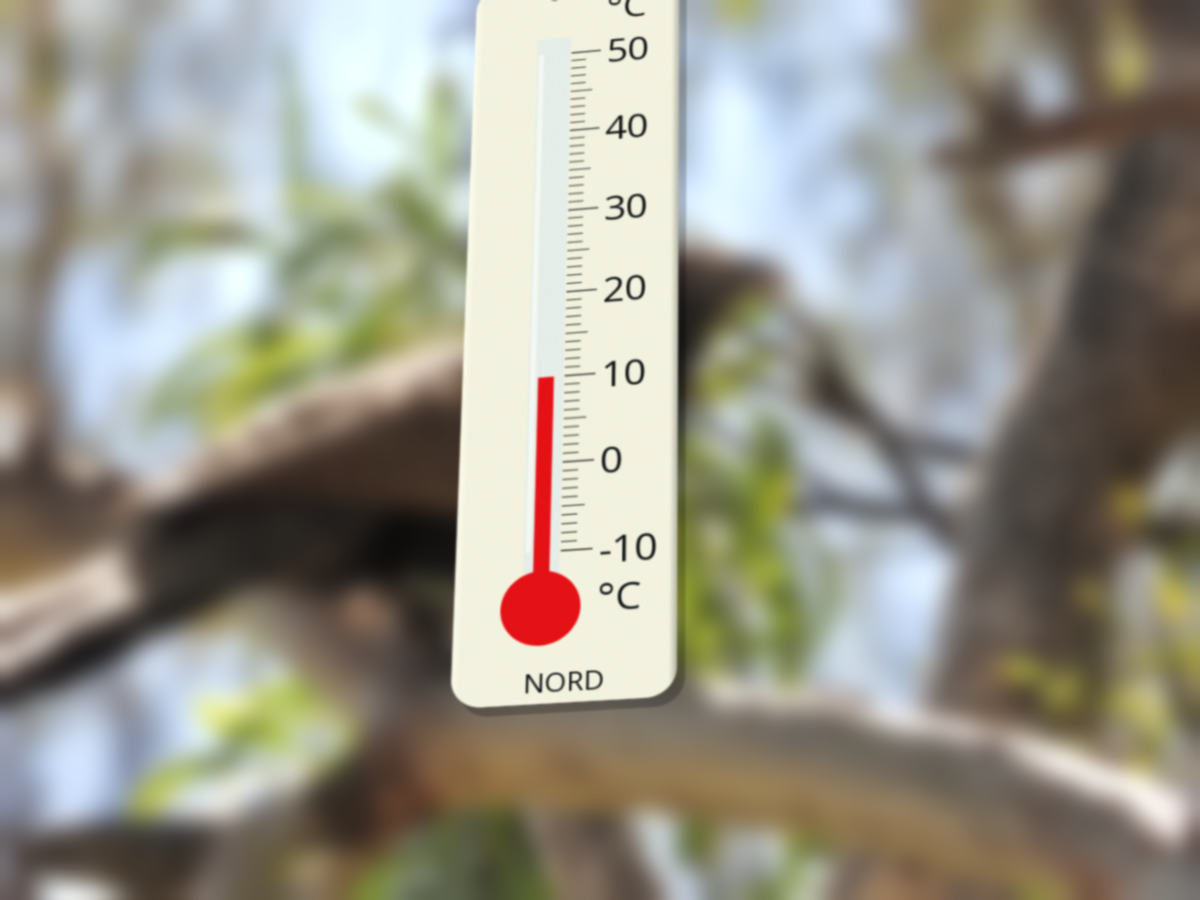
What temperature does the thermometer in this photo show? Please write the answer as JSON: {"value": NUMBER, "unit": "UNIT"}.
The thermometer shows {"value": 10, "unit": "°C"}
